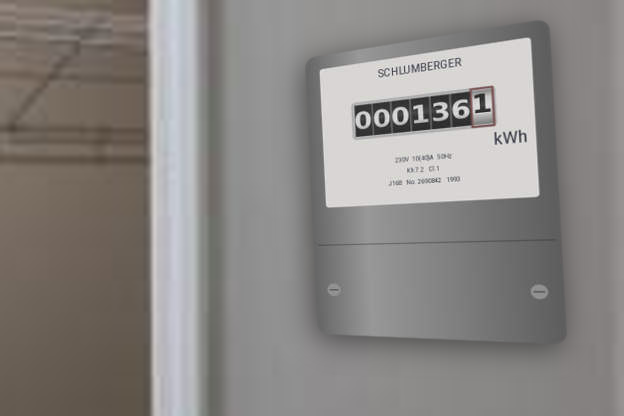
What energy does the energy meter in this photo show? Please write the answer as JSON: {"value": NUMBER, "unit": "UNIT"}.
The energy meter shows {"value": 136.1, "unit": "kWh"}
